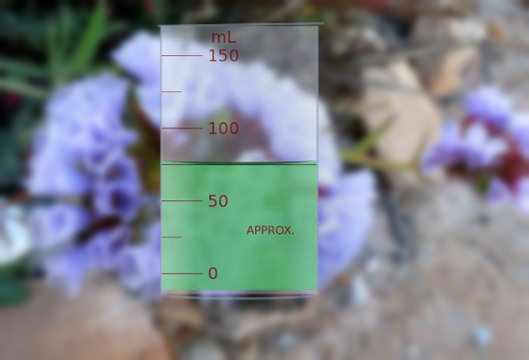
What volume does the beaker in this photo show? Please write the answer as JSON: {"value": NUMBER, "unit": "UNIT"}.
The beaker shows {"value": 75, "unit": "mL"}
